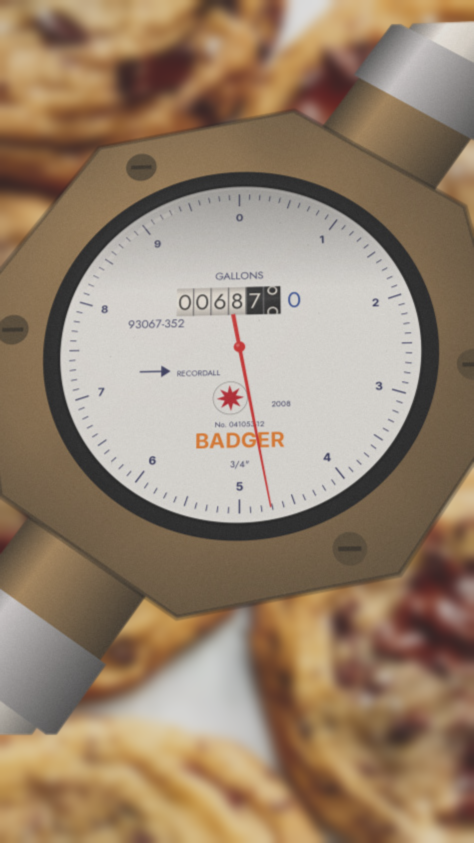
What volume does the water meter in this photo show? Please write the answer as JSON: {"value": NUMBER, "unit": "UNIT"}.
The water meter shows {"value": 68784.7, "unit": "gal"}
